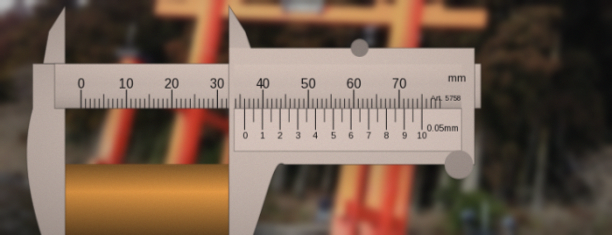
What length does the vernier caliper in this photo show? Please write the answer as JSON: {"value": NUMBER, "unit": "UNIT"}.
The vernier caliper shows {"value": 36.0, "unit": "mm"}
